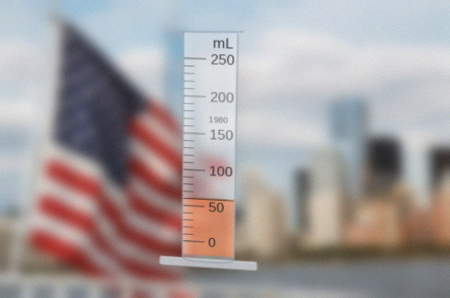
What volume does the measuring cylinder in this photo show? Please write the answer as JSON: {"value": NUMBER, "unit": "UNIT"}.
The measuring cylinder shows {"value": 60, "unit": "mL"}
